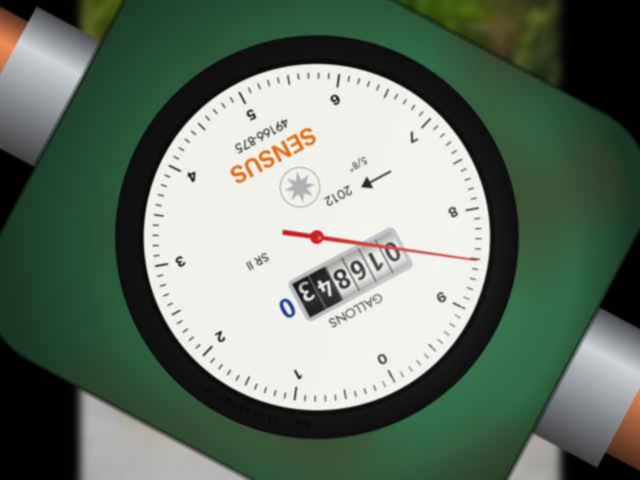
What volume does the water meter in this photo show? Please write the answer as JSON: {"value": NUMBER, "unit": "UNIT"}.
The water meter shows {"value": 168428.5, "unit": "gal"}
